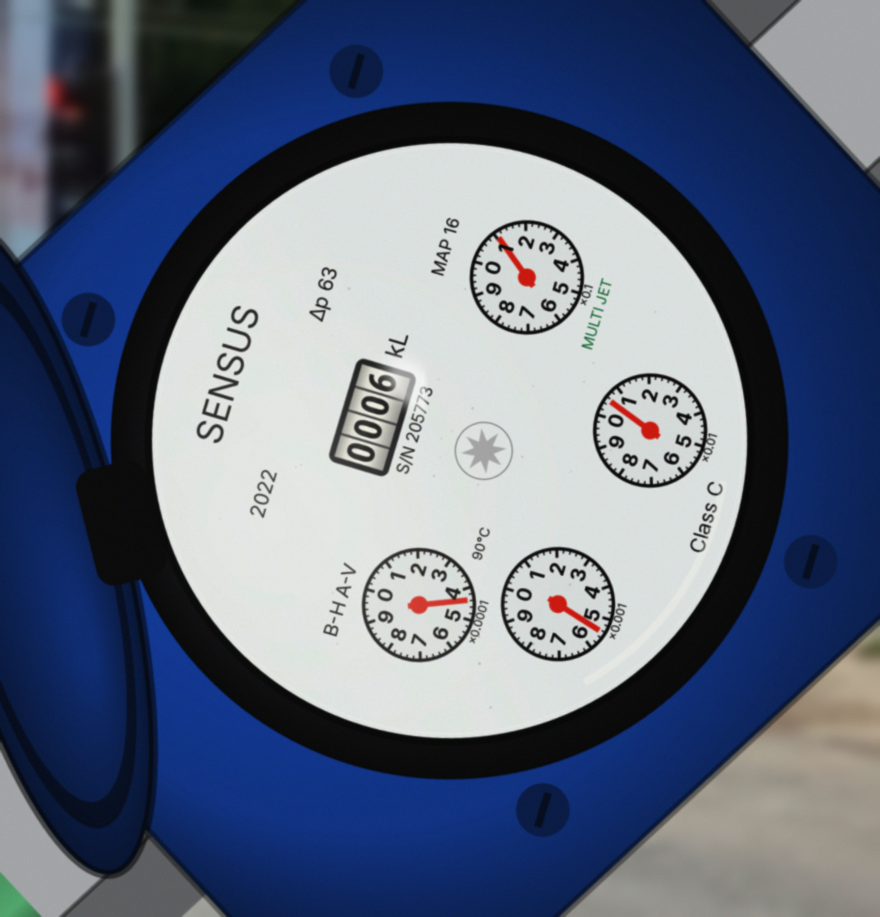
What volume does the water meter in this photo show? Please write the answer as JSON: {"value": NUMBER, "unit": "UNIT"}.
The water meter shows {"value": 6.1054, "unit": "kL"}
